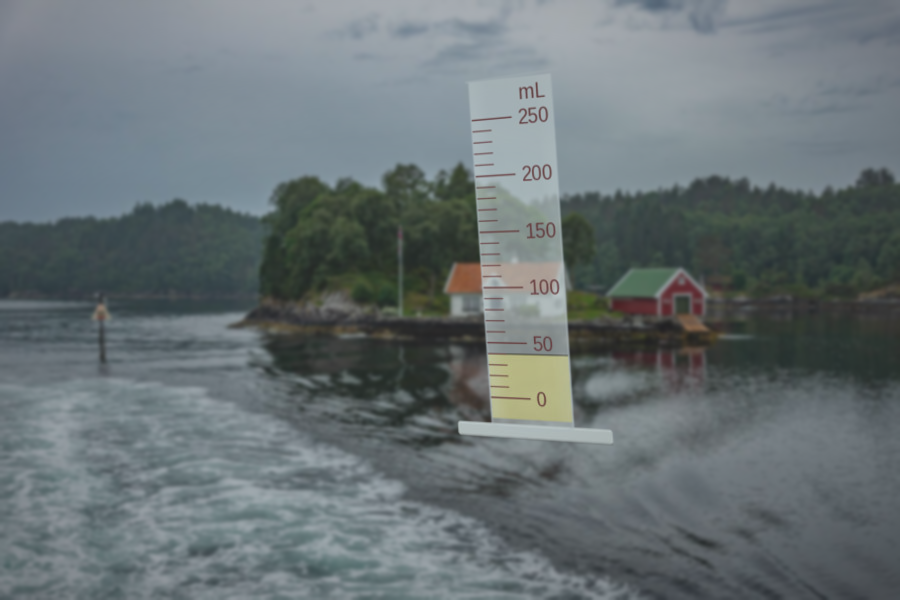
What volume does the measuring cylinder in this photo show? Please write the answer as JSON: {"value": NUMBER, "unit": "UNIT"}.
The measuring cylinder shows {"value": 40, "unit": "mL"}
